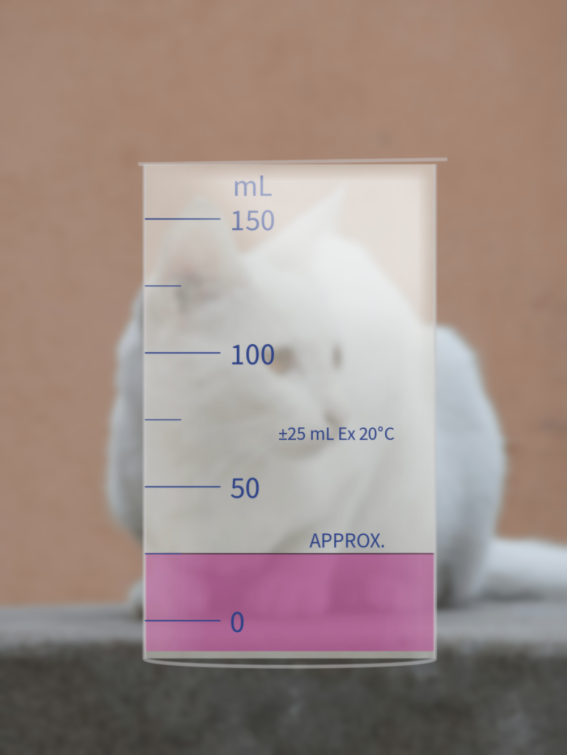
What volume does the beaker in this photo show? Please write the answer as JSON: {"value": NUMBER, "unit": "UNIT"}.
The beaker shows {"value": 25, "unit": "mL"}
